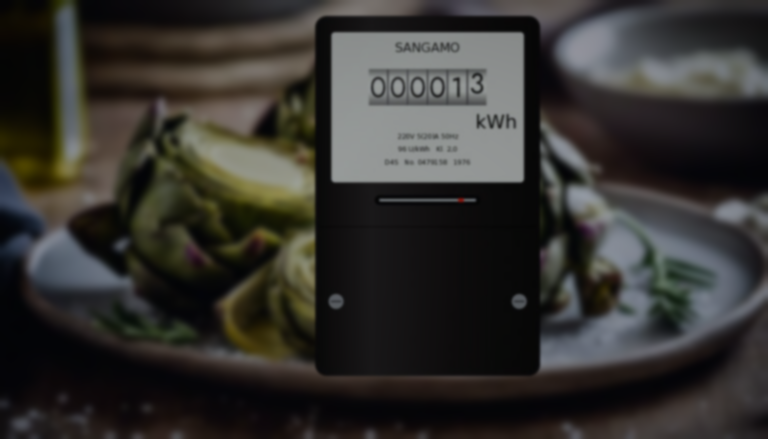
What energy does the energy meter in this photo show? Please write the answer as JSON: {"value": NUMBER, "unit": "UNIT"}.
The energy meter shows {"value": 13, "unit": "kWh"}
